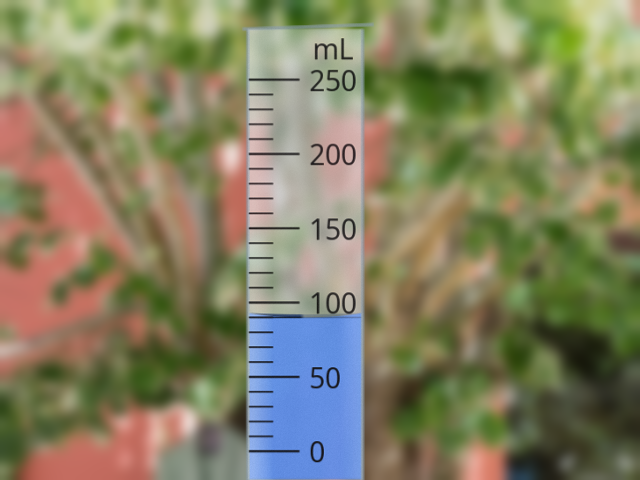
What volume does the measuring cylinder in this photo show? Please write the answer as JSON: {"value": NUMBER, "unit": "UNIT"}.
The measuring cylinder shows {"value": 90, "unit": "mL"}
